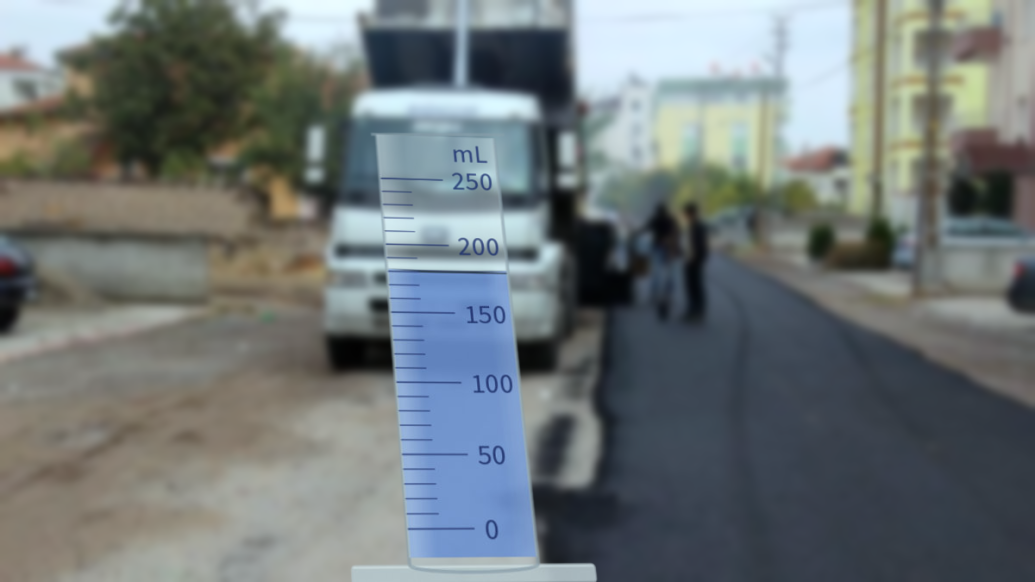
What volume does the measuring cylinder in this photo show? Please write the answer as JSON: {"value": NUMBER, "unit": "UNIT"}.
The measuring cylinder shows {"value": 180, "unit": "mL"}
